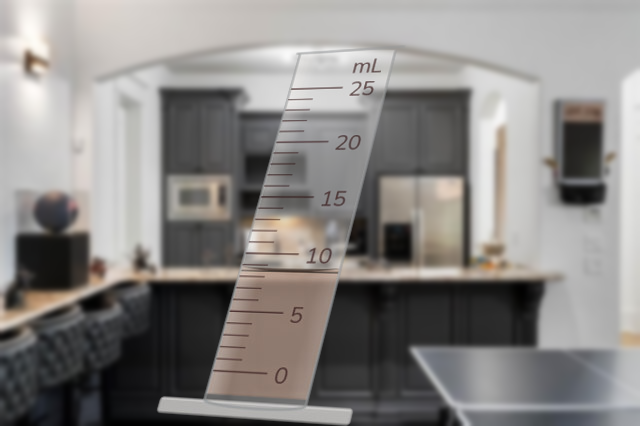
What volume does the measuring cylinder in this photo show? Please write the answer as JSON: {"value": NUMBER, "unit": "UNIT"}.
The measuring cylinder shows {"value": 8.5, "unit": "mL"}
